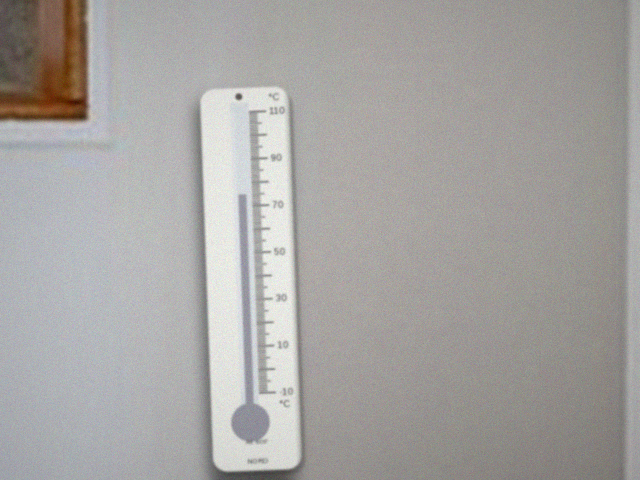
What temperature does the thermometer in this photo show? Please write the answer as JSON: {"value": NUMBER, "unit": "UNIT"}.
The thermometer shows {"value": 75, "unit": "°C"}
